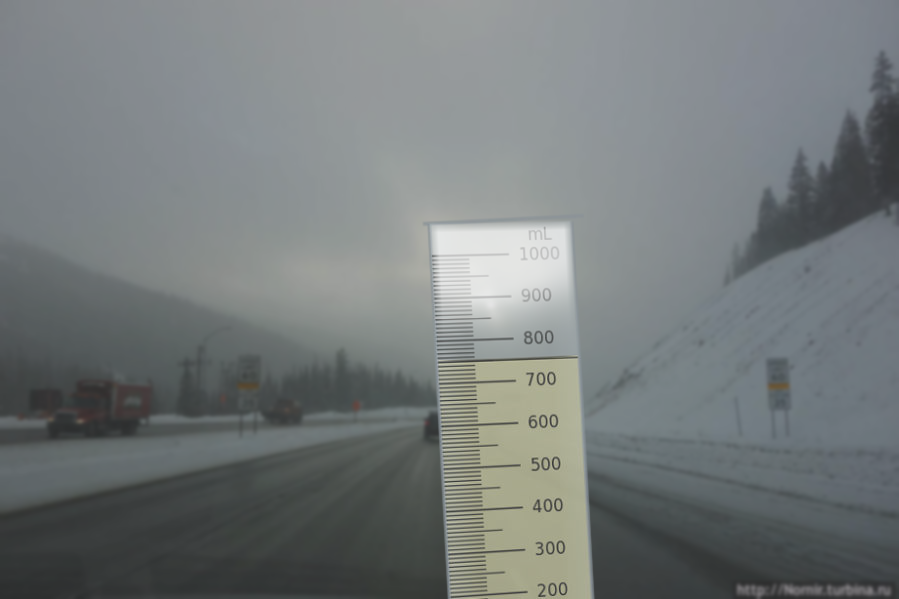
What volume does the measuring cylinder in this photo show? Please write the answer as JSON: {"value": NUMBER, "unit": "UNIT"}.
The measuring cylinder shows {"value": 750, "unit": "mL"}
